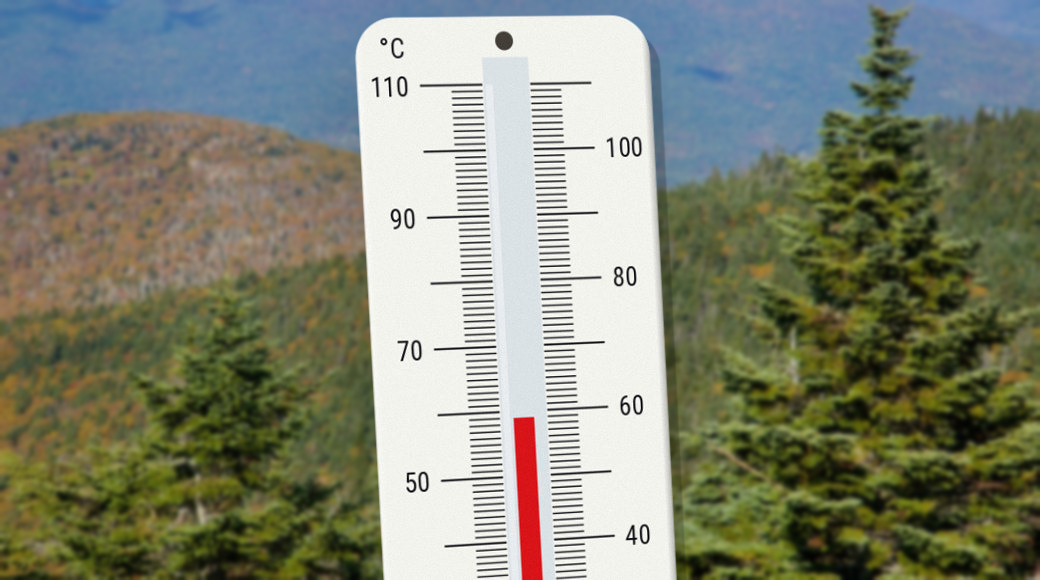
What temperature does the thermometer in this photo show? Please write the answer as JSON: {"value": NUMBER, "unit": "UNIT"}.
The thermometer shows {"value": 59, "unit": "°C"}
